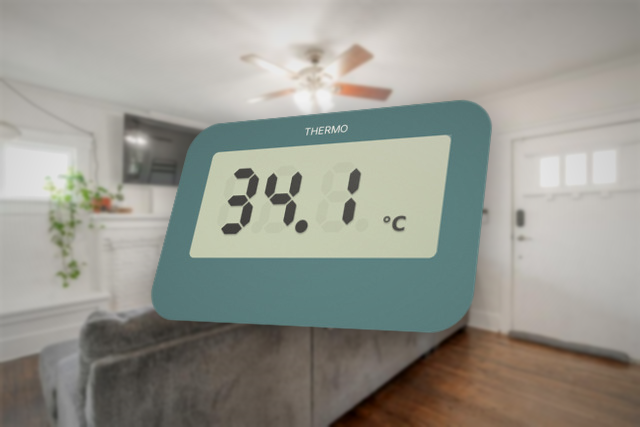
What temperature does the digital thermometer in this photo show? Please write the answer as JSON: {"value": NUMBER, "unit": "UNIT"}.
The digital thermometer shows {"value": 34.1, "unit": "°C"}
